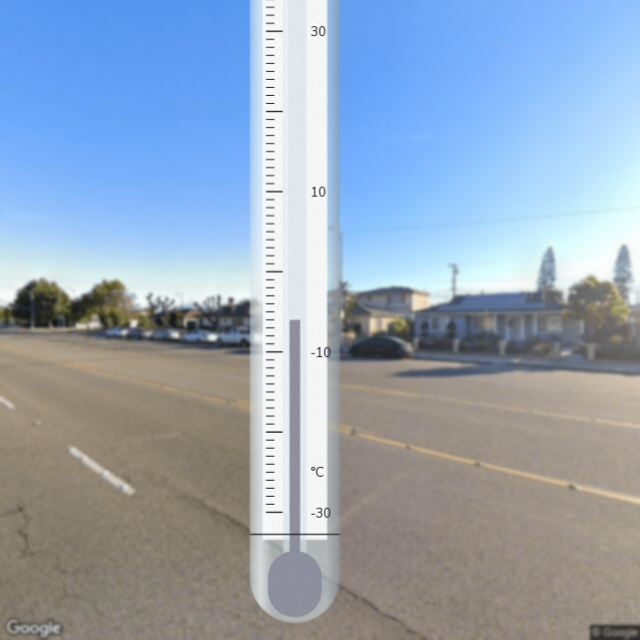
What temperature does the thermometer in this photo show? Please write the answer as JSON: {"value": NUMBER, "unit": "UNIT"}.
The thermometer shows {"value": -6, "unit": "°C"}
